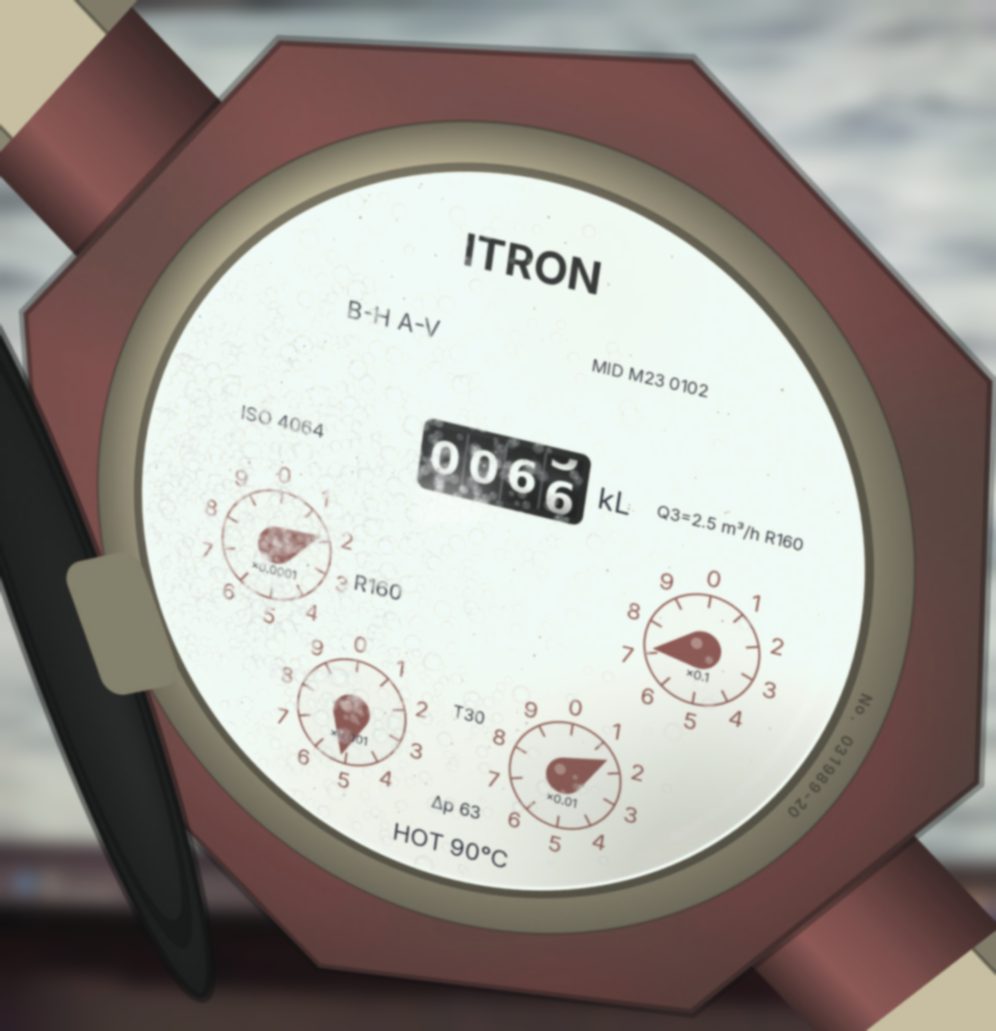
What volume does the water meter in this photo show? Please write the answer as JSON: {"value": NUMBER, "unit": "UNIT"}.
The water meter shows {"value": 65.7151, "unit": "kL"}
